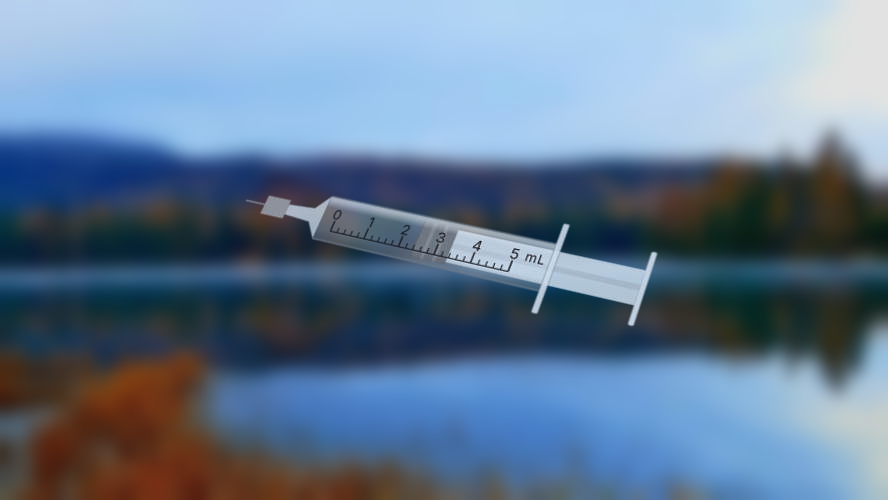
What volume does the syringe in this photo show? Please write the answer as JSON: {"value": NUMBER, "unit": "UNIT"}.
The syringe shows {"value": 2.4, "unit": "mL"}
